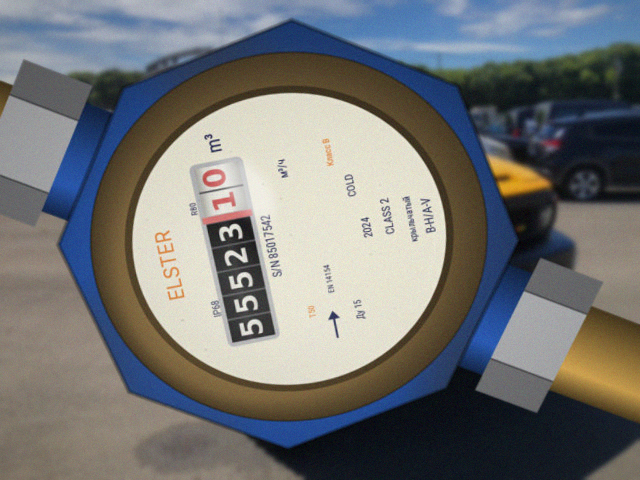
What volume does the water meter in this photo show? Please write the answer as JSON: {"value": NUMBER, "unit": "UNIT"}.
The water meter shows {"value": 55523.10, "unit": "m³"}
